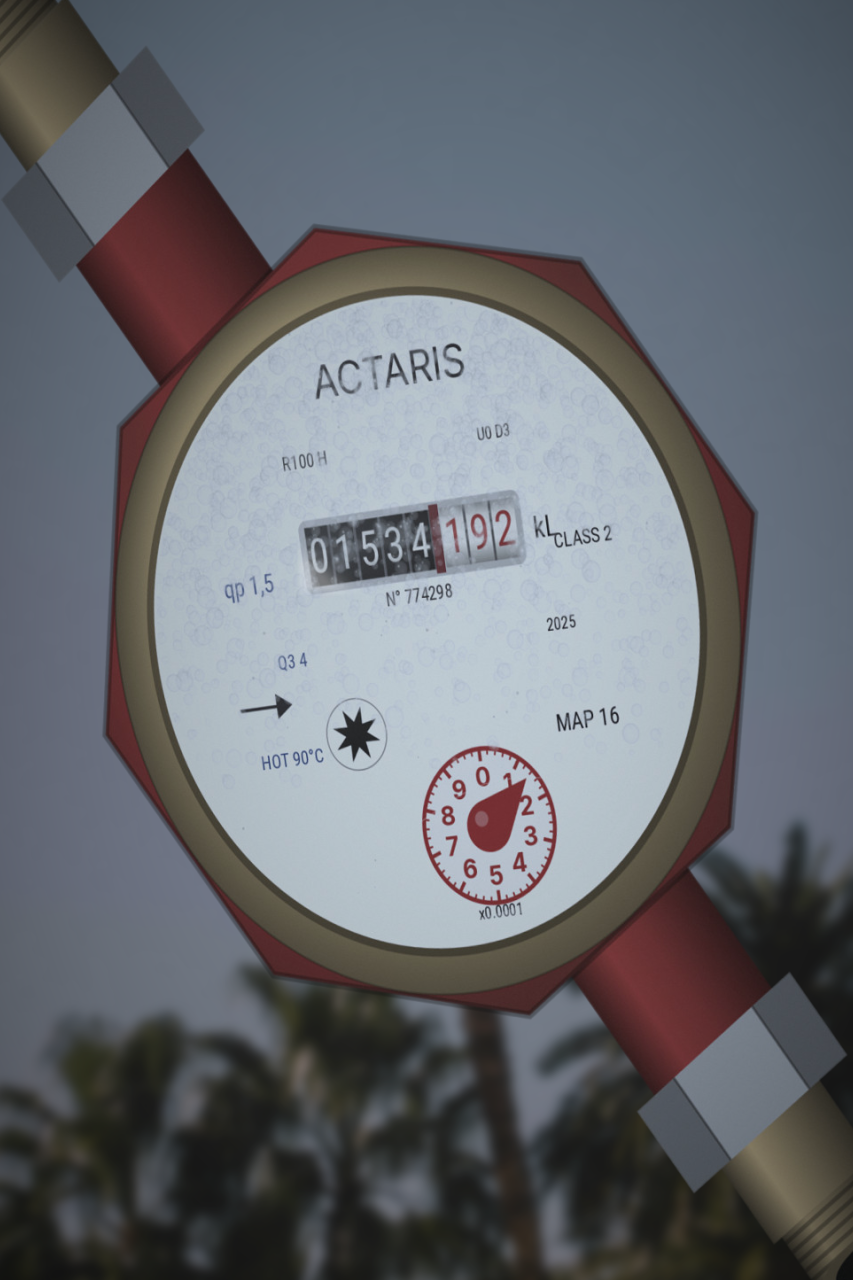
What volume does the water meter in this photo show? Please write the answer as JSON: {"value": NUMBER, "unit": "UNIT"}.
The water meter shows {"value": 1534.1921, "unit": "kL"}
